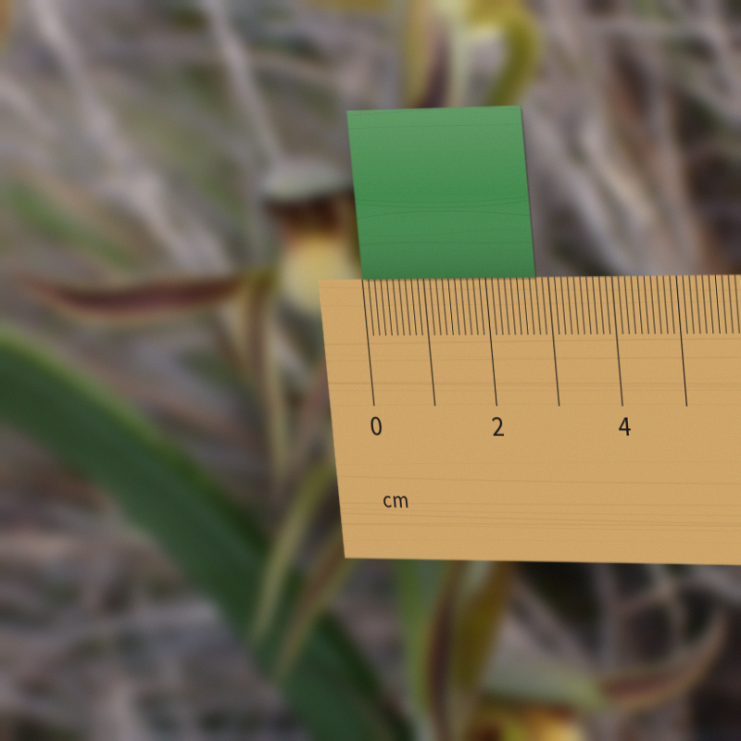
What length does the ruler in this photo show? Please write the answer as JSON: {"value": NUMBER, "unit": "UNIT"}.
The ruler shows {"value": 2.8, "unit": "cm"}
